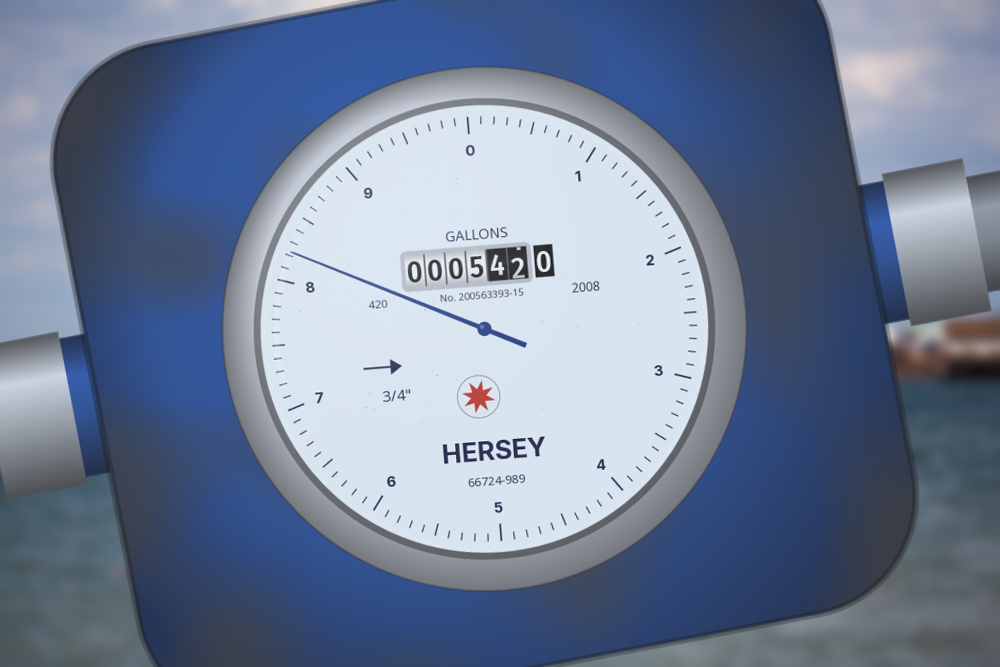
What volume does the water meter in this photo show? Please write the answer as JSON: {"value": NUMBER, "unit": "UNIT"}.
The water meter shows {"value": 5418.2, "unit": "gal"}
